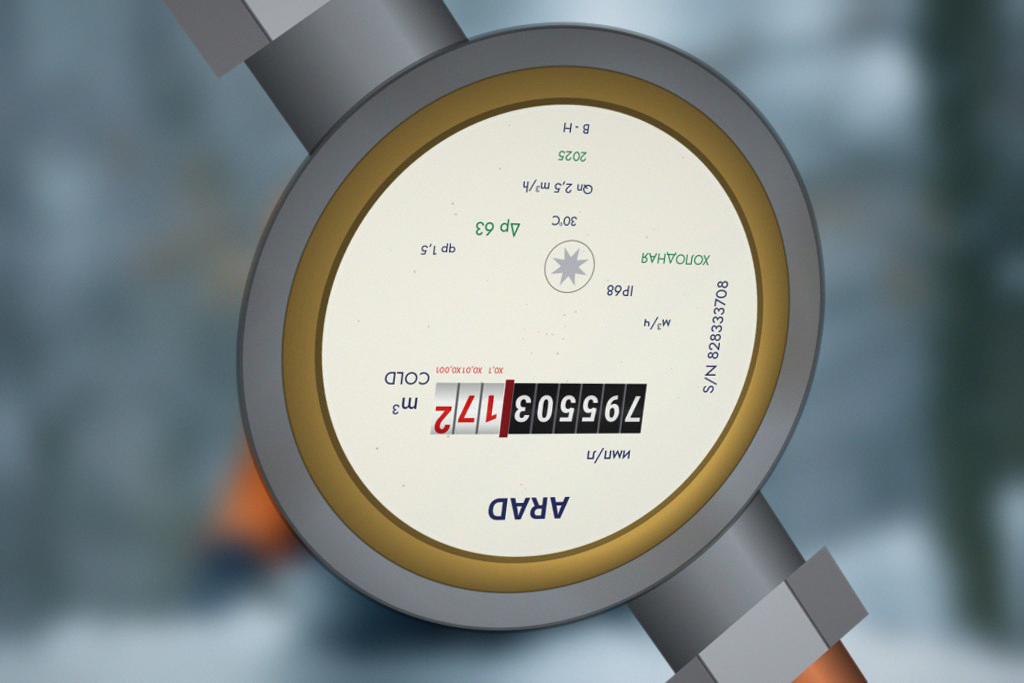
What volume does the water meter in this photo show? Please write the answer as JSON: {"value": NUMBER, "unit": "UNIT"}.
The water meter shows {"value": 795503.172, "unit": "m³"}
